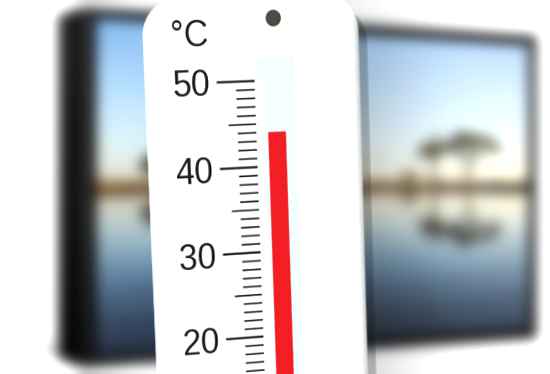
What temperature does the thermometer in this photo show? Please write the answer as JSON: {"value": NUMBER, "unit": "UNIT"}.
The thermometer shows {"value": 44, "unit": "°C"}
